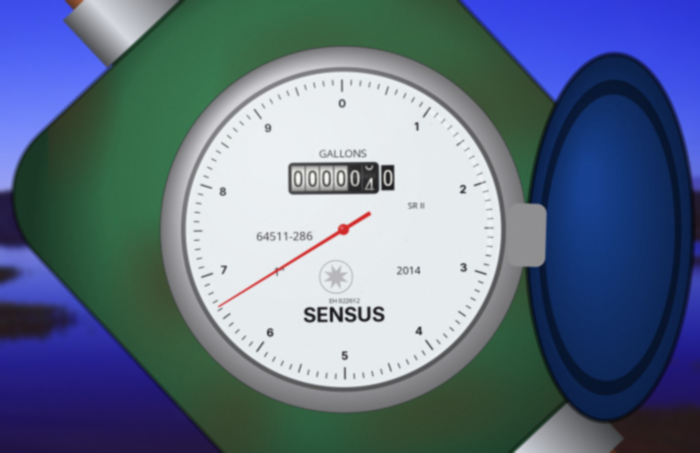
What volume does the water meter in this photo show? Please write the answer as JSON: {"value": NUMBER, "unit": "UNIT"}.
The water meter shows {"value": 36.6, "unit": "gal"}
